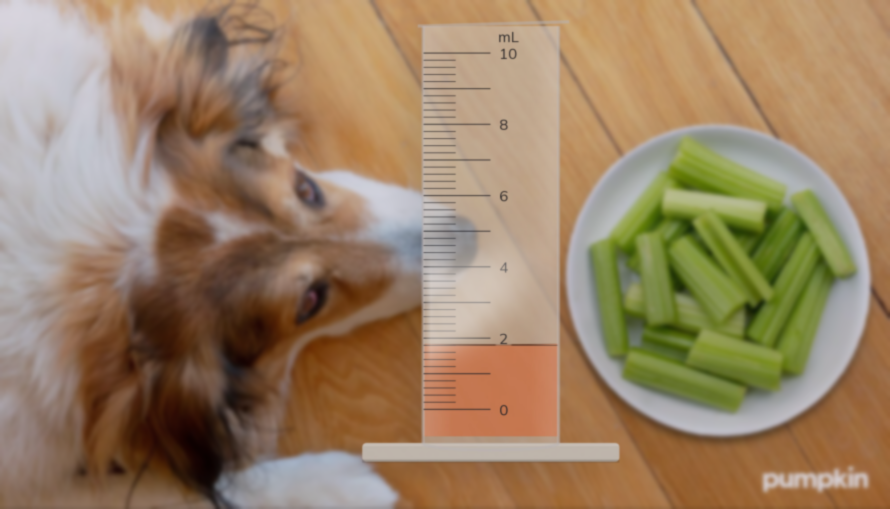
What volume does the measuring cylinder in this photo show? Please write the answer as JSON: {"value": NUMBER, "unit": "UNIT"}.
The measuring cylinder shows {"value": 1.8, "unit": "mL"}
